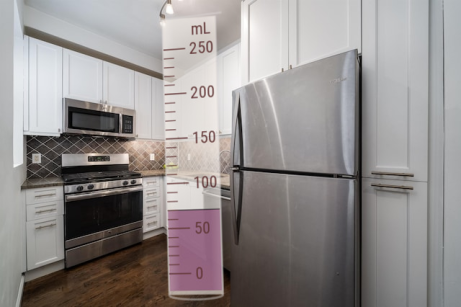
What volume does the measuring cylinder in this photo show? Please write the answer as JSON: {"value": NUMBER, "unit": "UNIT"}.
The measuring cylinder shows {"value": 70, "unit": "mL"}
